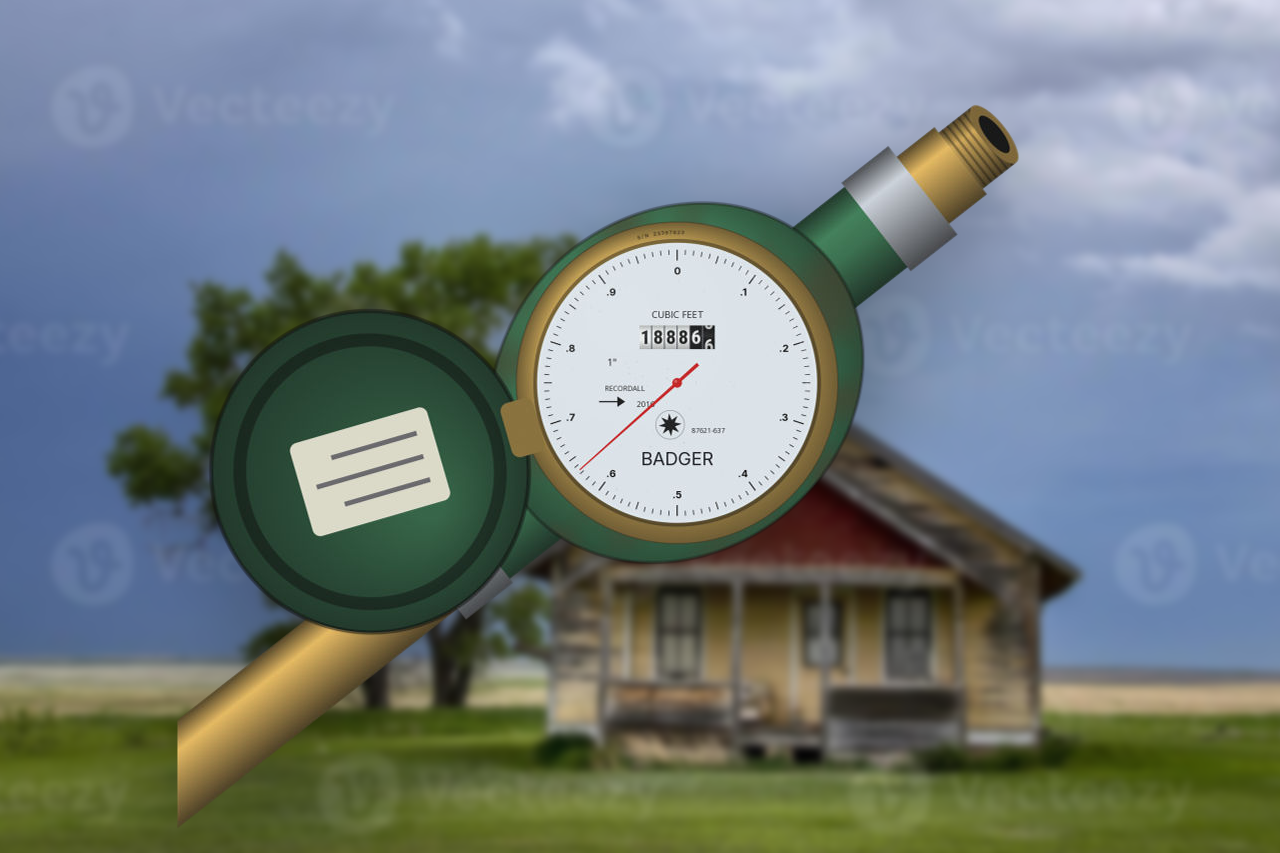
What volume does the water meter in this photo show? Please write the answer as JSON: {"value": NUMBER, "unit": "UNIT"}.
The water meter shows {"value": 188865.63, "unit": "ft³"}
